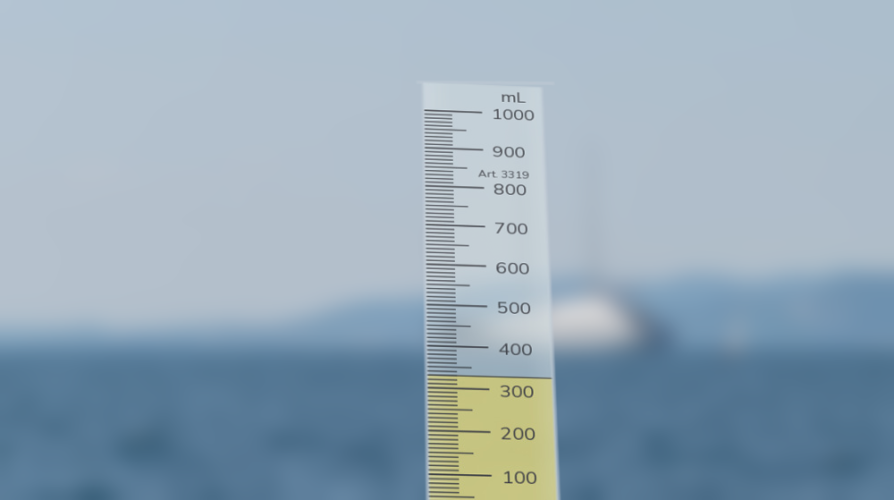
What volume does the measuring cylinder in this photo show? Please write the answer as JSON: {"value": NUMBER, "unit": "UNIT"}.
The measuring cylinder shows {"value": 330, "unit": "mL"}
